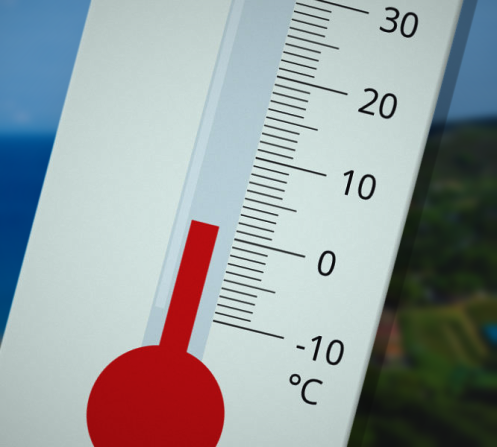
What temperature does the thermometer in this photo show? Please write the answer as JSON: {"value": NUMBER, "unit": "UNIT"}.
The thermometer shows {"value": 1, "unit": "°C"}
